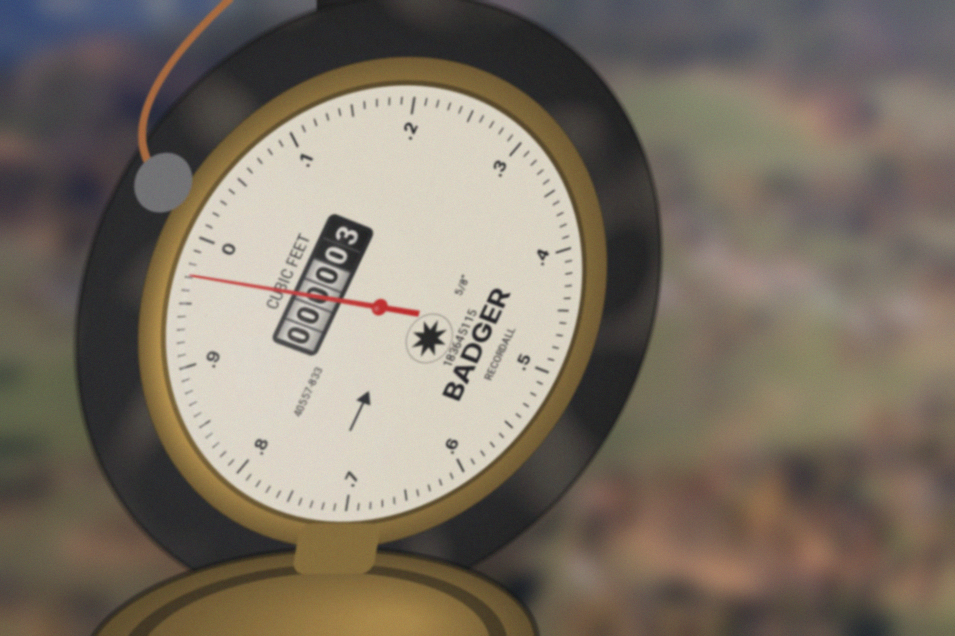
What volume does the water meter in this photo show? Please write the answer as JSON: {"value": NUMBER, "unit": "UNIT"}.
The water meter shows {"value": 2.97, "unit": "ft³"}
